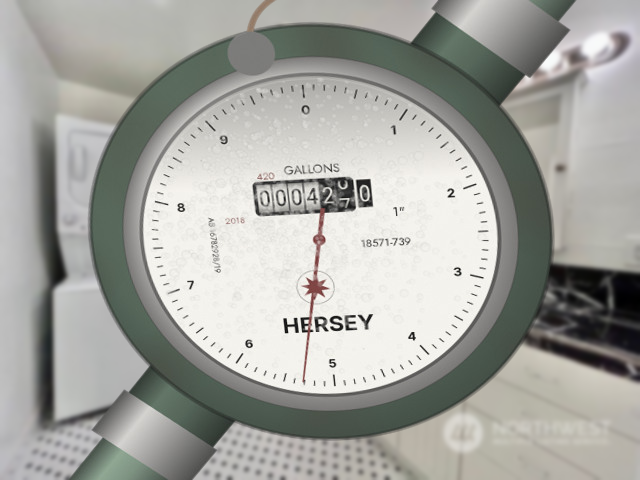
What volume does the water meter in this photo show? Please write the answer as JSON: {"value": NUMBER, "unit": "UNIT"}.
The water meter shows {"value": 4265.3, "unit": "gal"}
